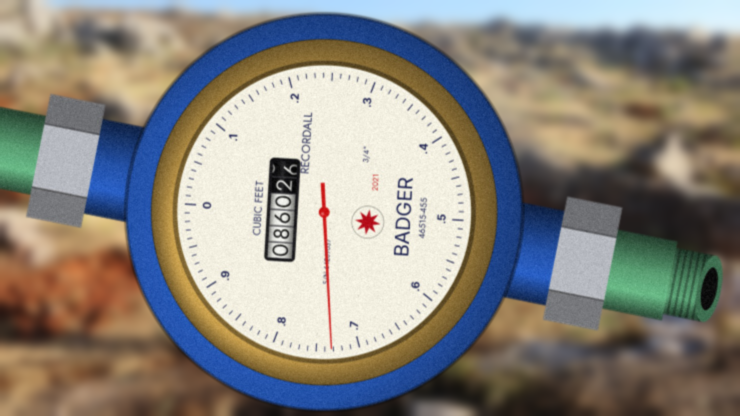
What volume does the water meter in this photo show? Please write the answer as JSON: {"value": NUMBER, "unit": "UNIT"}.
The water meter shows {"value": 86025.73, "unit": "ft³"}
